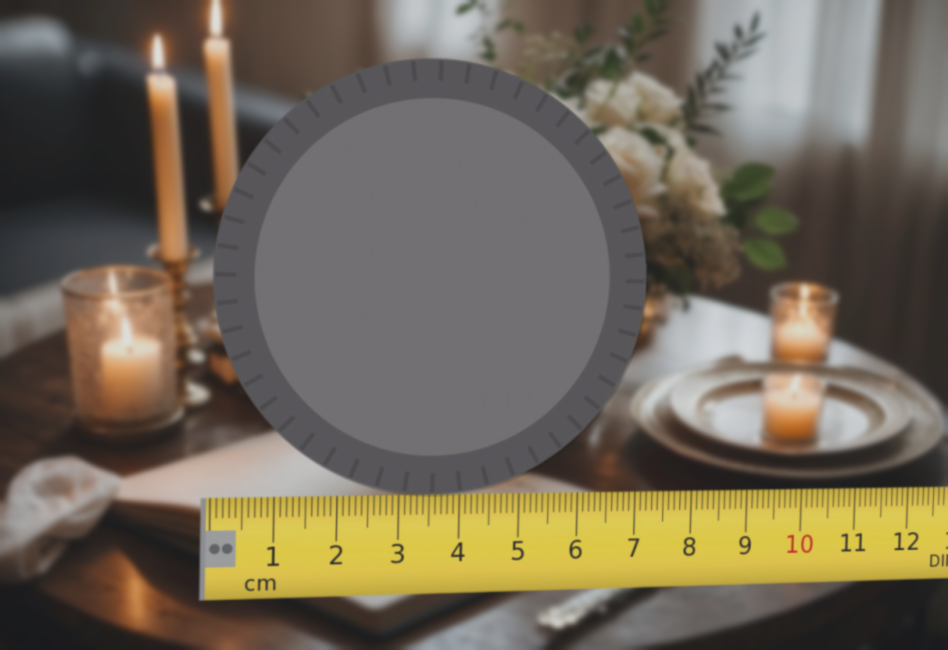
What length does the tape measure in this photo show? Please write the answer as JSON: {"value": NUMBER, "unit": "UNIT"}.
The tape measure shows {"value": 7.1, "unit": "cm"}
